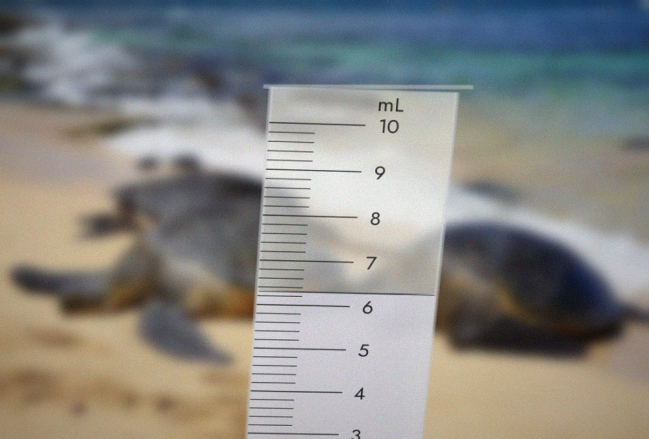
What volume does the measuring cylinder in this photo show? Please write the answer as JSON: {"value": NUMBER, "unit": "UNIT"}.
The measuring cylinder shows {"value": 6.3, "unit": "mL"}
